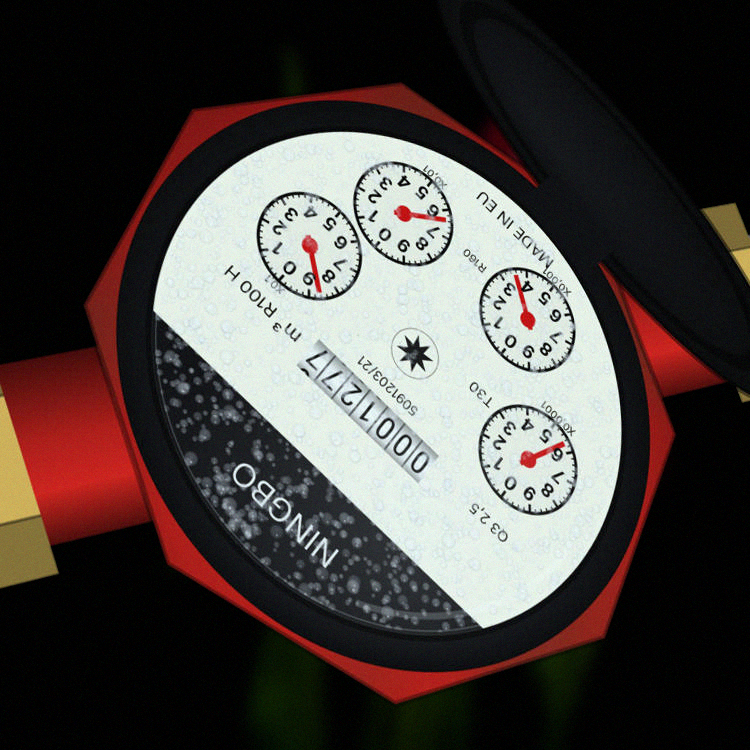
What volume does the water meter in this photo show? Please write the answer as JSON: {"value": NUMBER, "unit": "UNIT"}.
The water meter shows {"value": 1276.8635, "unit": "m³"}
